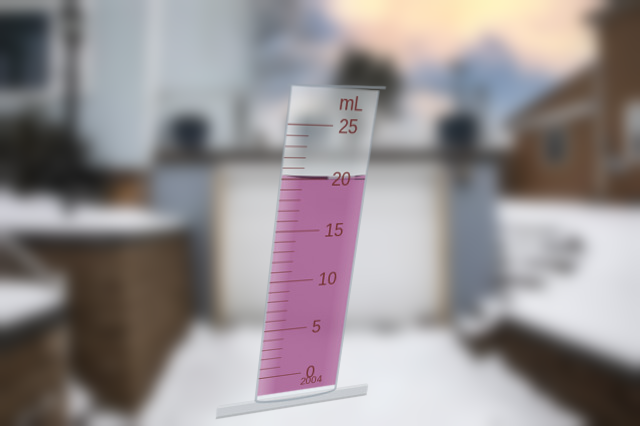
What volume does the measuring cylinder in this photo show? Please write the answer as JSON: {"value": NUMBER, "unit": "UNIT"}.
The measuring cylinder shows {"value": 20, "unit": "mL"}
